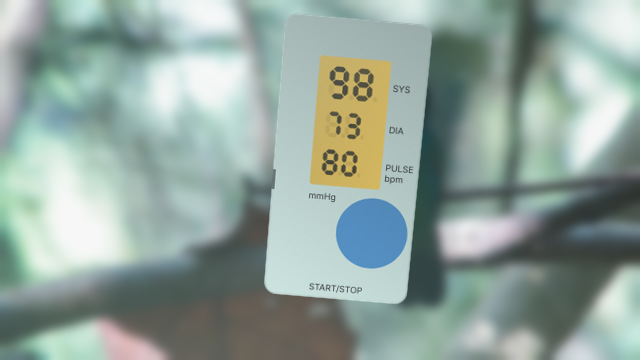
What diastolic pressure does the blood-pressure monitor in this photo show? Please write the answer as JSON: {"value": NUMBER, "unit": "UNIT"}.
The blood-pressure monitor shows {"value": 73, "unit": "mmHg"}
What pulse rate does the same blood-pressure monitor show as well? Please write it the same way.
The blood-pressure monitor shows {"value": 80, "unit": "bpm"}
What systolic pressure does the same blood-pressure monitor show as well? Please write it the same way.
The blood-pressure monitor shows {"value": 98, "unit": "mmHg"}
